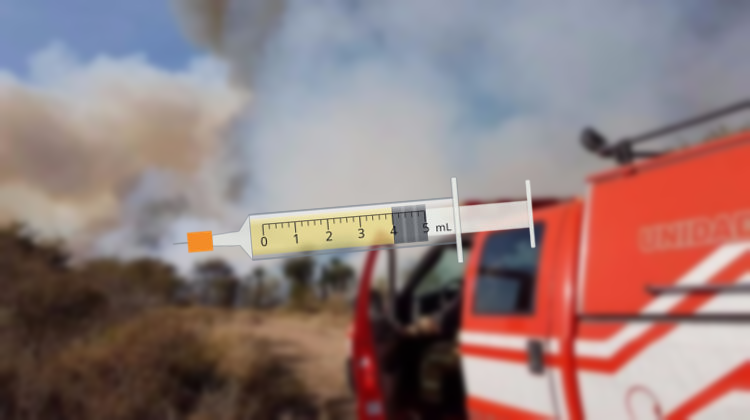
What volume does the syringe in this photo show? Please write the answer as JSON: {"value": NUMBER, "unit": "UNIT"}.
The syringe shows {"value": 4, "unit": "mL"}
